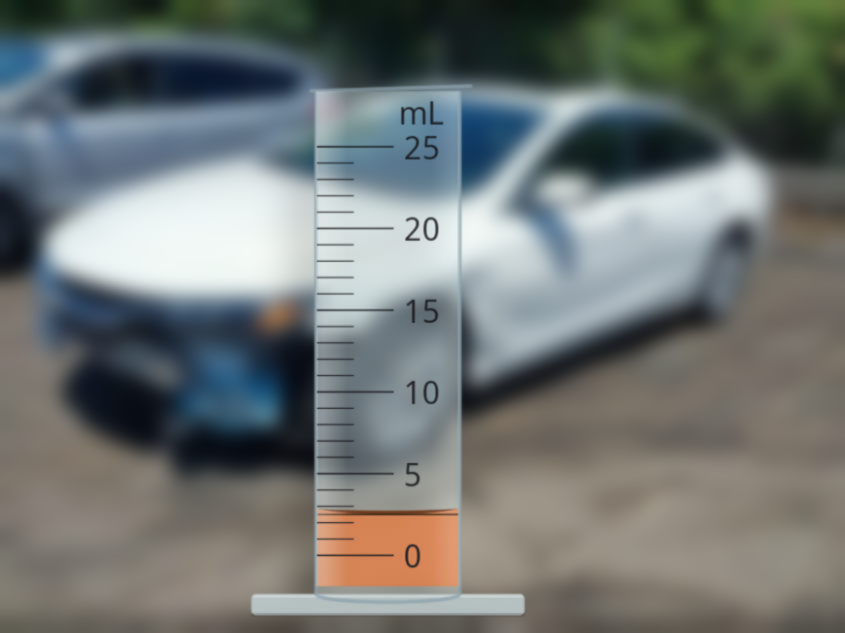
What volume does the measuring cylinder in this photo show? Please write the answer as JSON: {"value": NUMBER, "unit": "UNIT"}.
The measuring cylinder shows {"value": 2.5, "unit": "mL"}
